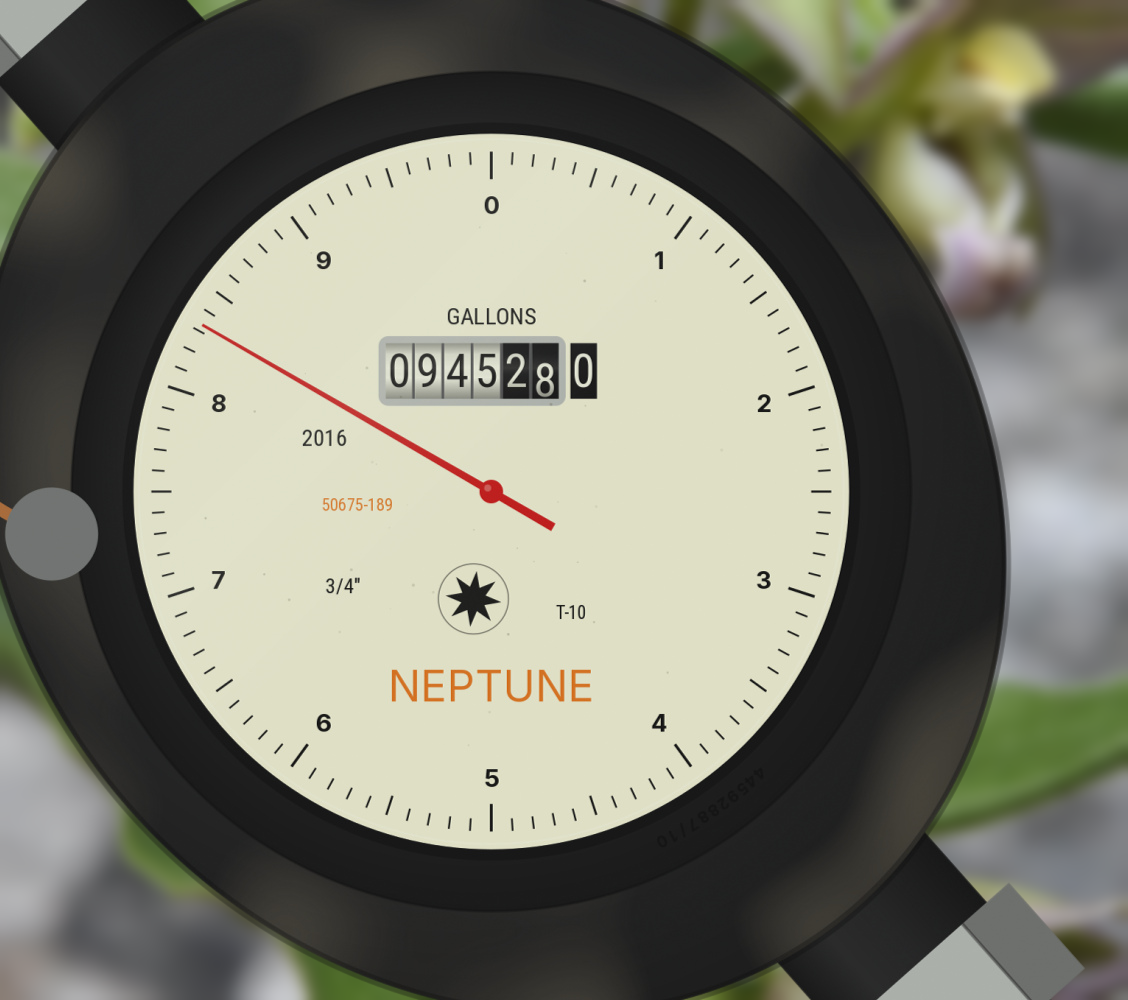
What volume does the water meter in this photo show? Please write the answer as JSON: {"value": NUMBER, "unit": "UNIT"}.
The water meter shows {"value": 945278.3, "unit": "gal"}
